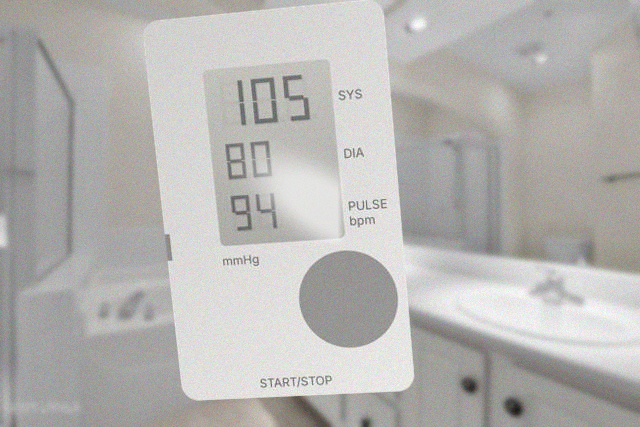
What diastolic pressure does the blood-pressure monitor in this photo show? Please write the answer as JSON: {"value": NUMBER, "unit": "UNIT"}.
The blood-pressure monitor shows {"value": 80, "unit": "mmHg"}
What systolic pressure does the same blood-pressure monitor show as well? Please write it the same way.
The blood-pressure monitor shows {"value": 105, "unit": "mmHg"}
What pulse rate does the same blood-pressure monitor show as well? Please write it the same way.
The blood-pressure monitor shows {"value": 94, "unit": "bpm"}
